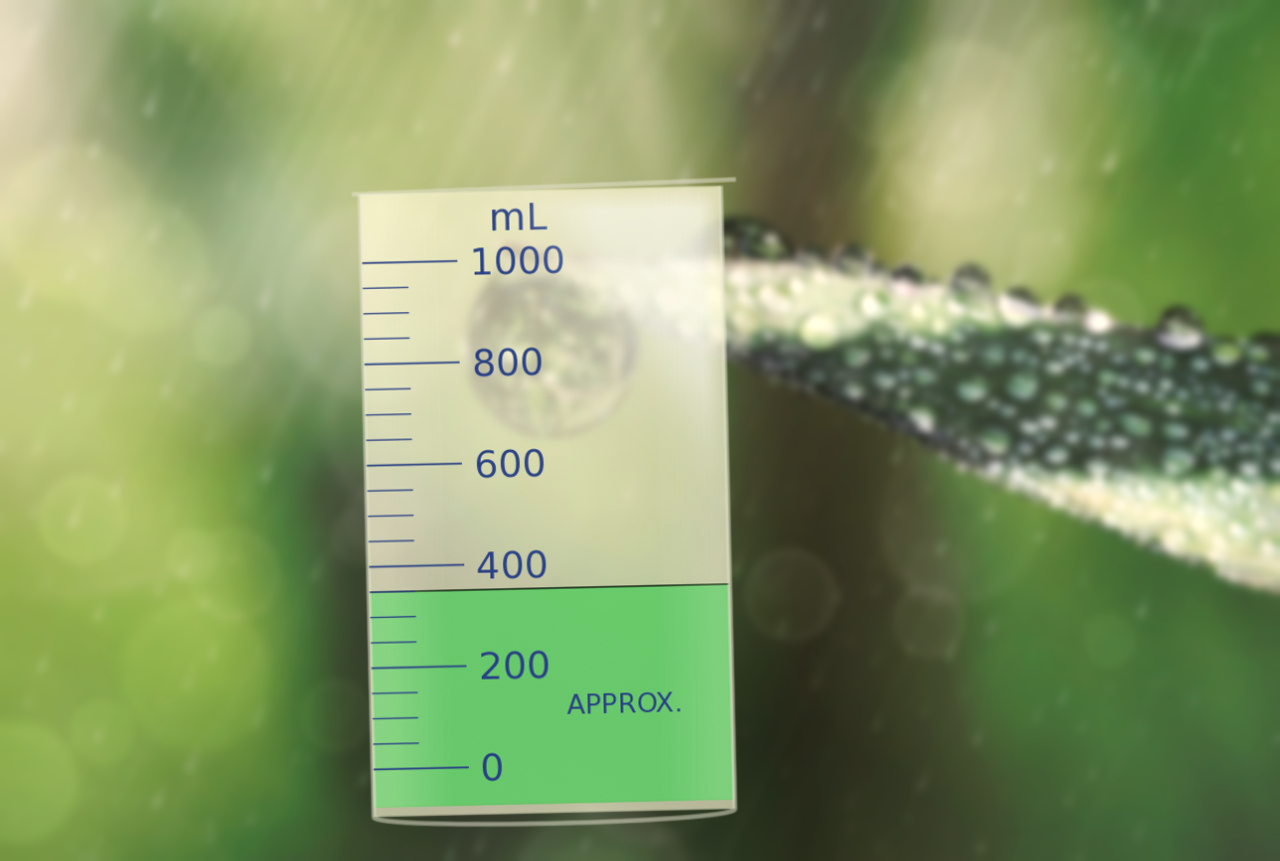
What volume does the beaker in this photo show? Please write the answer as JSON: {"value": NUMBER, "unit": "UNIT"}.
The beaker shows {"value": 350, "unit": "mL"}
